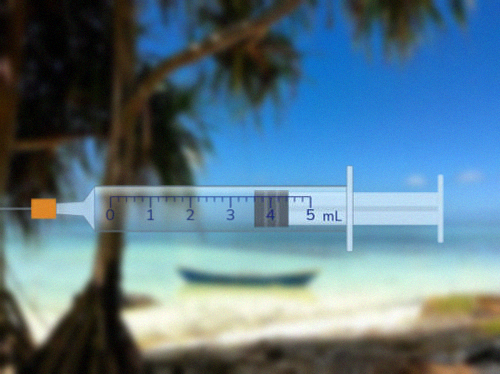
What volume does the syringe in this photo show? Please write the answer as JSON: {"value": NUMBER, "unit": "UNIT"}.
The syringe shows {"value": 3.6, "unit": "mL"}
